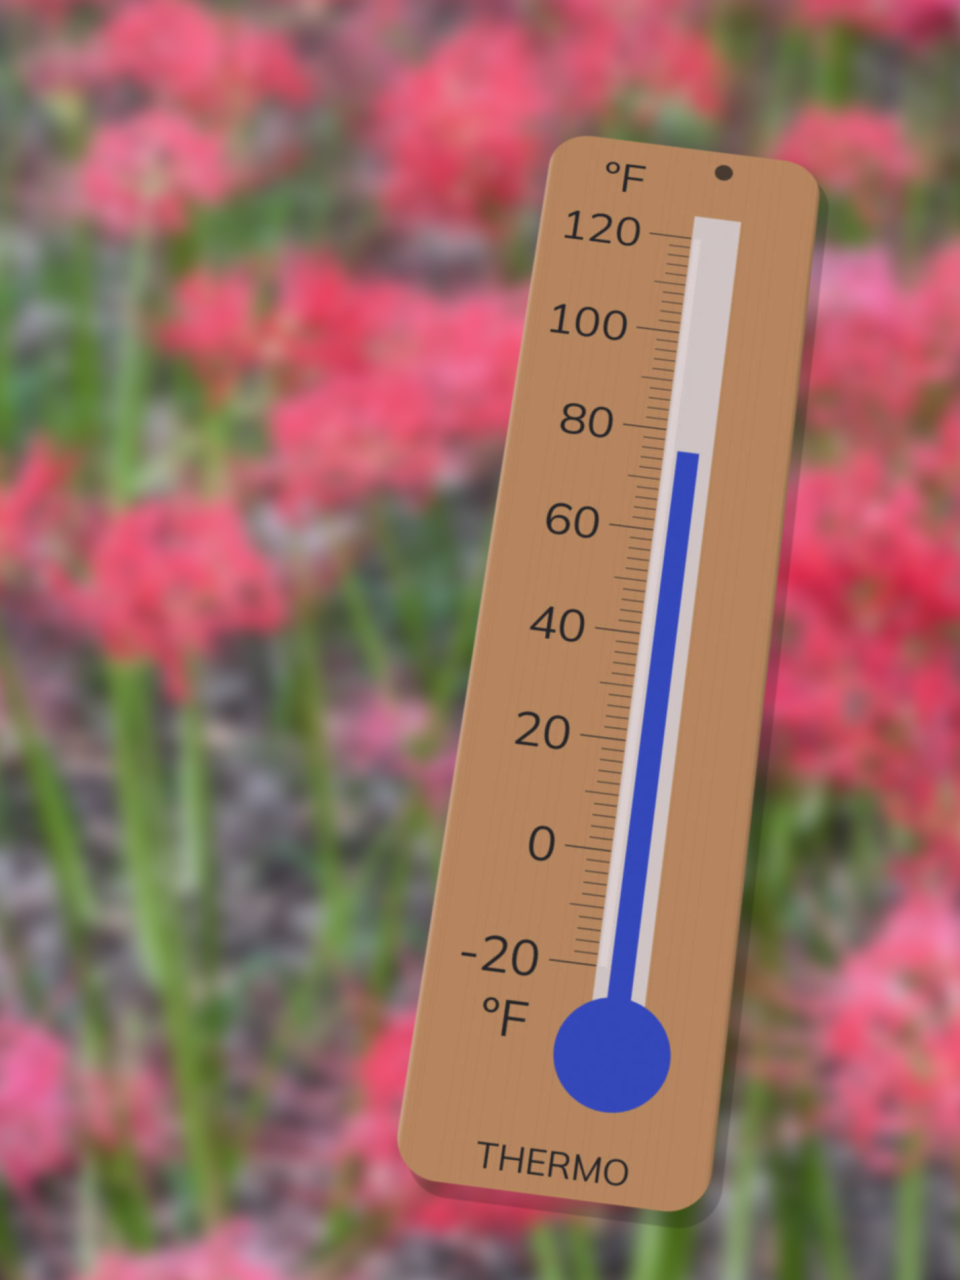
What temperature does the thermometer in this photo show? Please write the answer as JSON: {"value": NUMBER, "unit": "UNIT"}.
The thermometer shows {"value": 76, "unit": "°F"}
